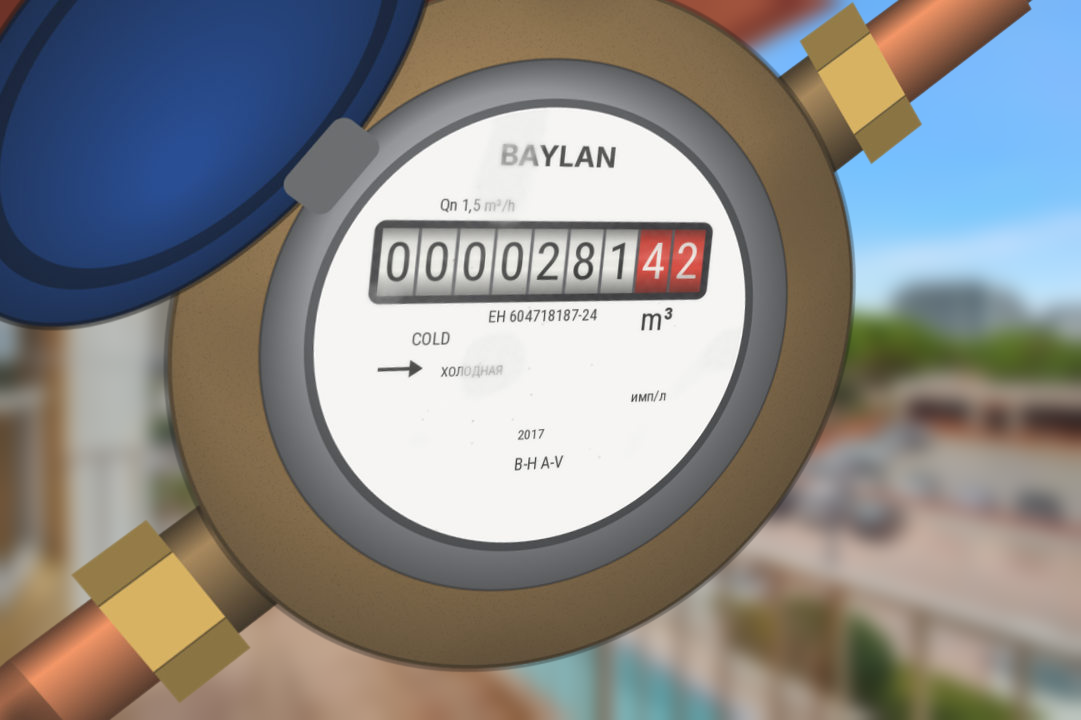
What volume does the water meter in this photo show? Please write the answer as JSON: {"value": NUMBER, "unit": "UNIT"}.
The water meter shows {"value": 281.42, "unit": "m³"}
